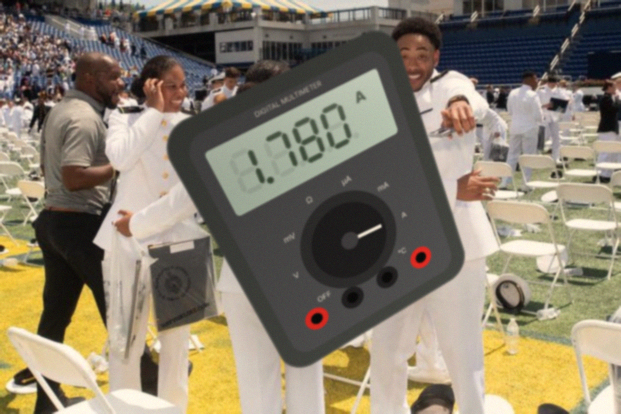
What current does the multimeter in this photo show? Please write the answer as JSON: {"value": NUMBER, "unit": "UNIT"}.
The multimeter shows {"value": 1.780, "unit": "A"}
